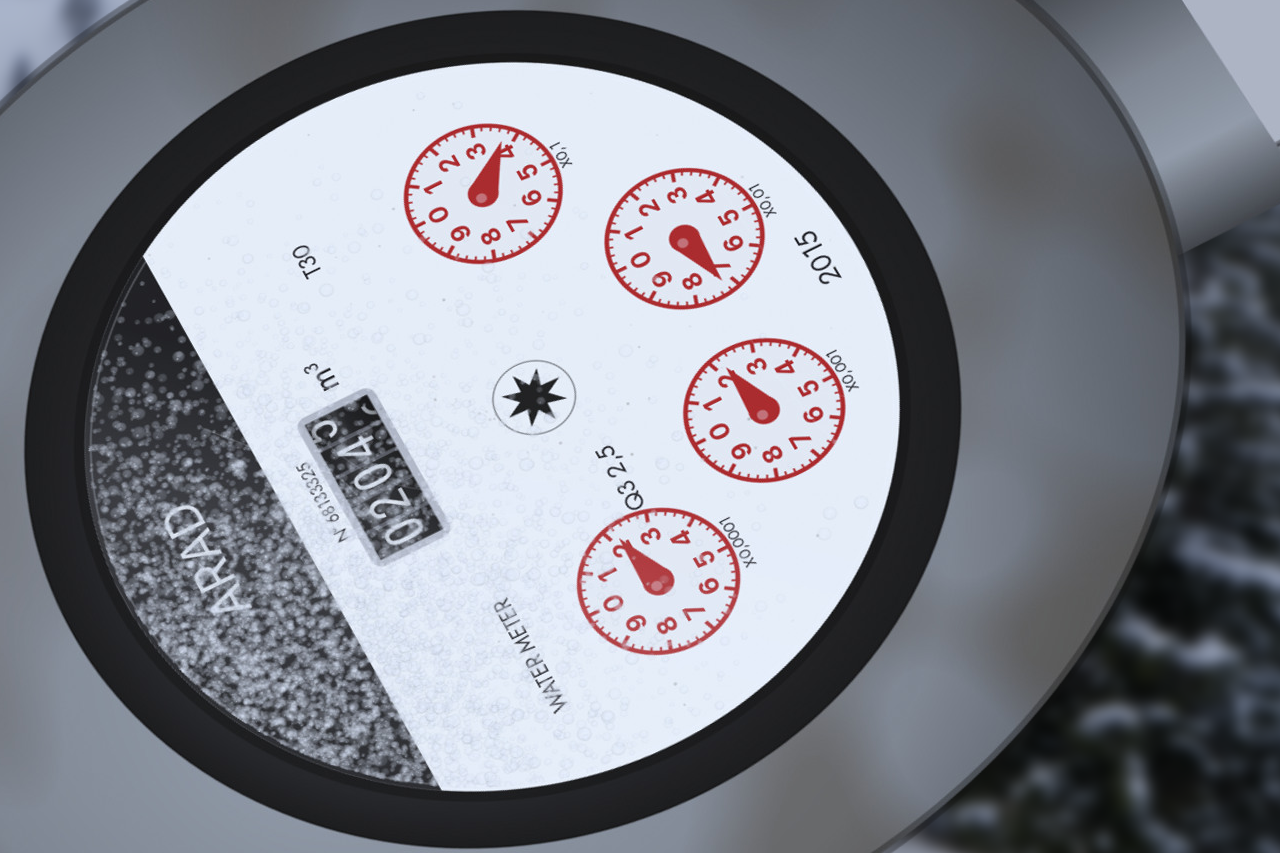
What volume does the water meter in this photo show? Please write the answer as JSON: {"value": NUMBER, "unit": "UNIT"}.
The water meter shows {"value": 2045.3722, "unit": "m³"}
